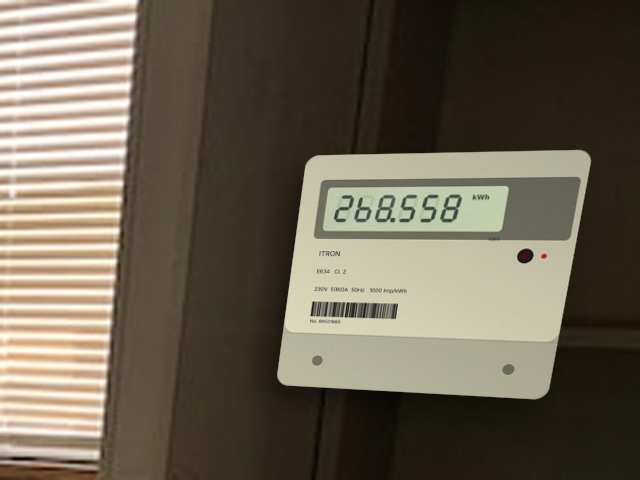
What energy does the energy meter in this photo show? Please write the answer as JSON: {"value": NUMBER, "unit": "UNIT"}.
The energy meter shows {"value": 268.558, "unit": "kWh"}
